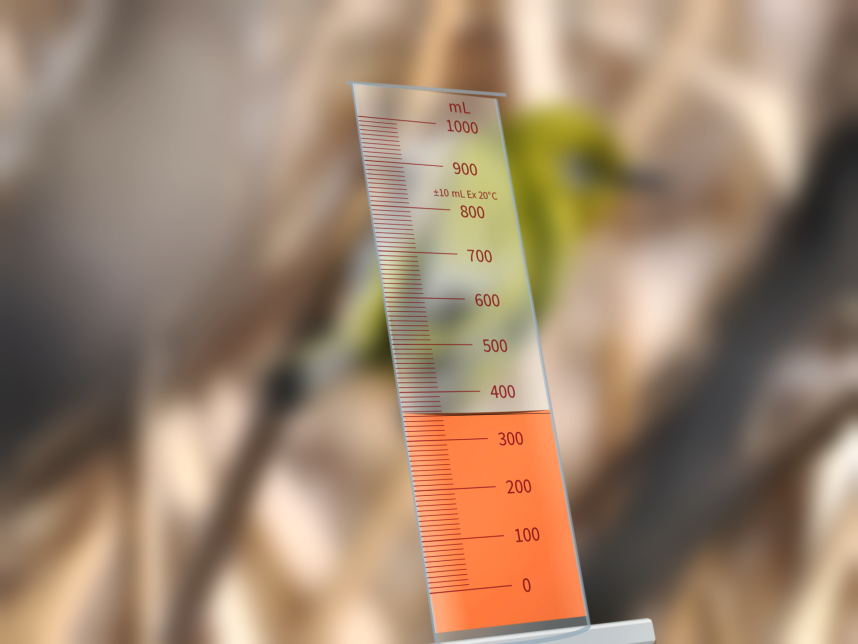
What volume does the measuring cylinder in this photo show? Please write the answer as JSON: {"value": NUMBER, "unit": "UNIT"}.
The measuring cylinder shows {"value": 350, "unit": "mL"}
